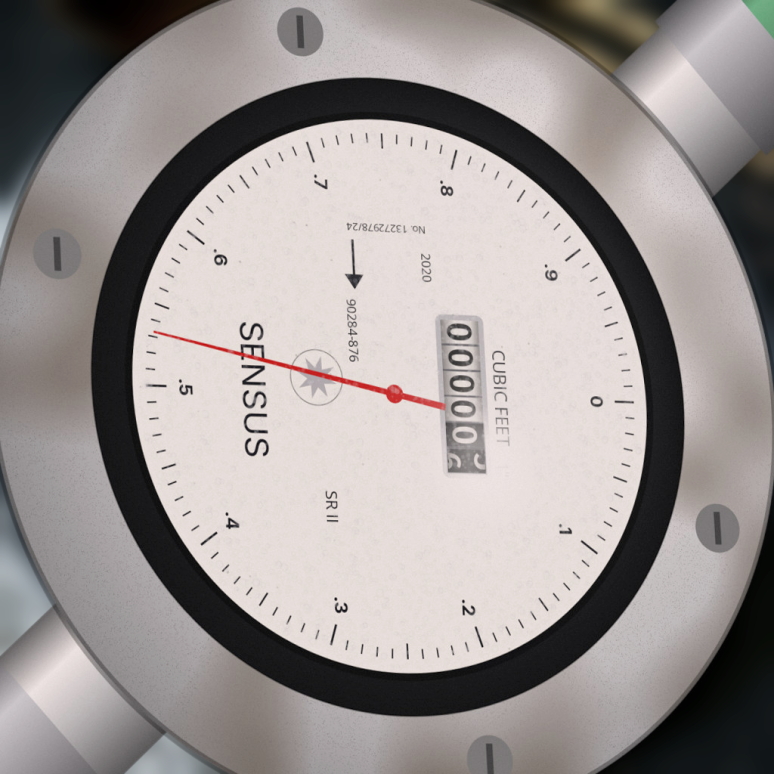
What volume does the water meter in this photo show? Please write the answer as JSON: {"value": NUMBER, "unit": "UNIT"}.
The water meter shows {"value": 5.53, "unit": "ft³"}
